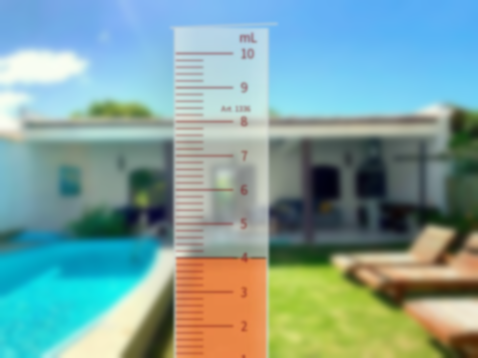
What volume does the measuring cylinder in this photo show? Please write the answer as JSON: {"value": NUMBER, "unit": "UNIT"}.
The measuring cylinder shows {"value": 4, "unit": "mL"}
